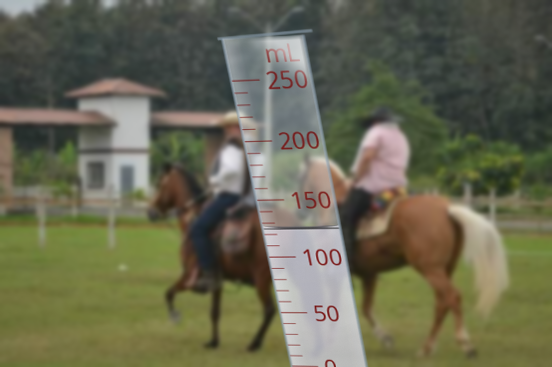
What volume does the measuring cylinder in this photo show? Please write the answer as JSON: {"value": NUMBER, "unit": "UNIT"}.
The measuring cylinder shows {"value": 125, "unit": "mL"}
